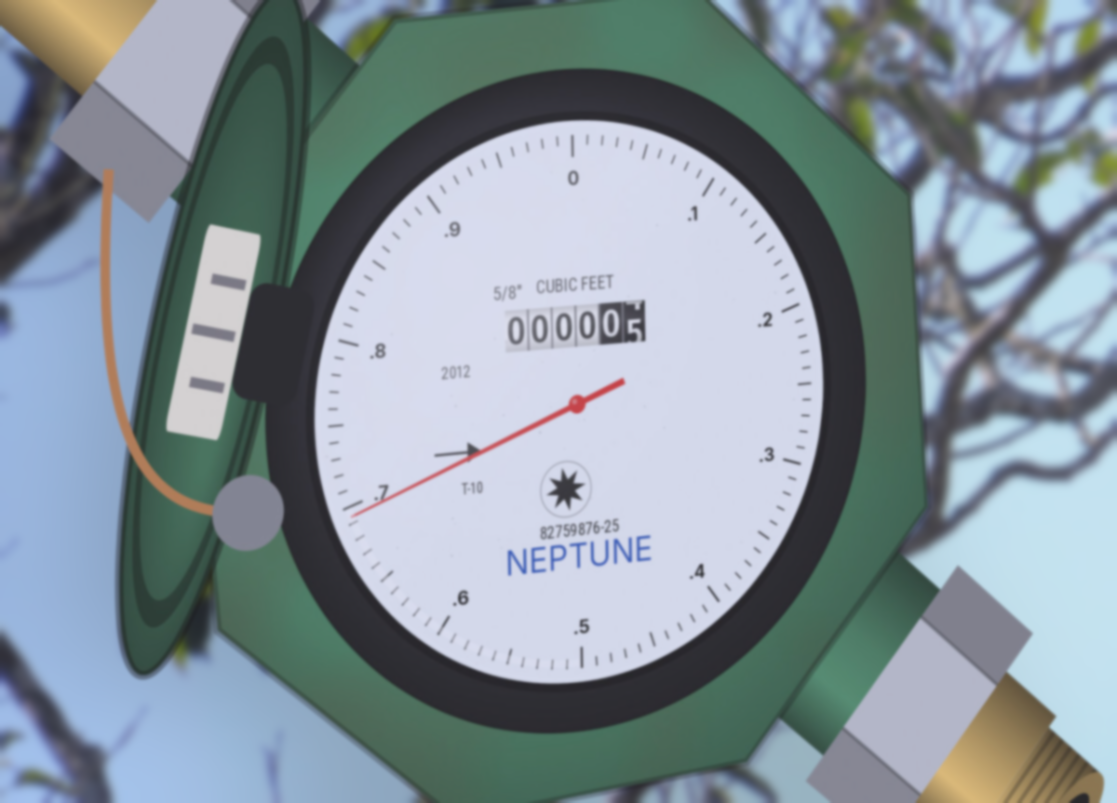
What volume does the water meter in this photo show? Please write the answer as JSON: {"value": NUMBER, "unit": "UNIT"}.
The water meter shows {"value": 4.69, "unit": "ft³"}
